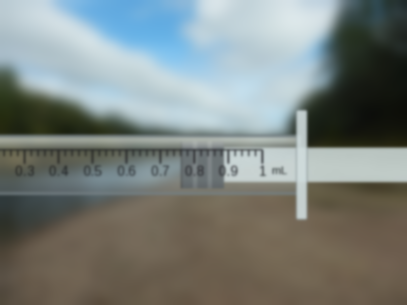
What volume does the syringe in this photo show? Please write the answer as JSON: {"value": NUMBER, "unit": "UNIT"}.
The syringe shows {"value": 0.76, "unit": "mL"}
